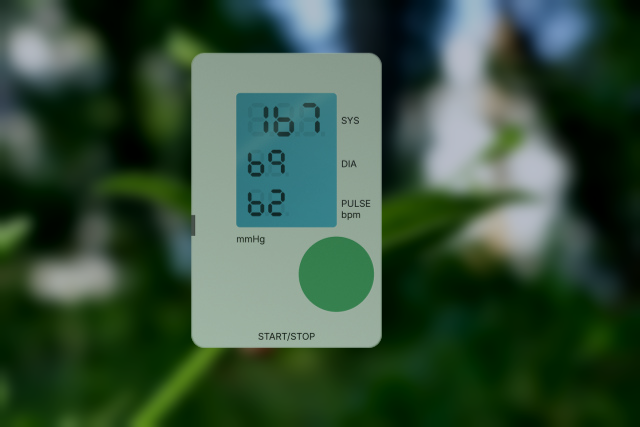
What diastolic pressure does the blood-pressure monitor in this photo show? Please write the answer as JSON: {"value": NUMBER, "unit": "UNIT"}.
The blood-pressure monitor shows {"value": 69, "unit": "mmHg"}
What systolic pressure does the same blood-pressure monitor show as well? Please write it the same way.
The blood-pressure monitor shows {"value": 167, "unit": "mmHg"}
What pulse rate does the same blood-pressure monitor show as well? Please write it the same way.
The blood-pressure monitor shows {"value": 62, "unit": "bpm"}
